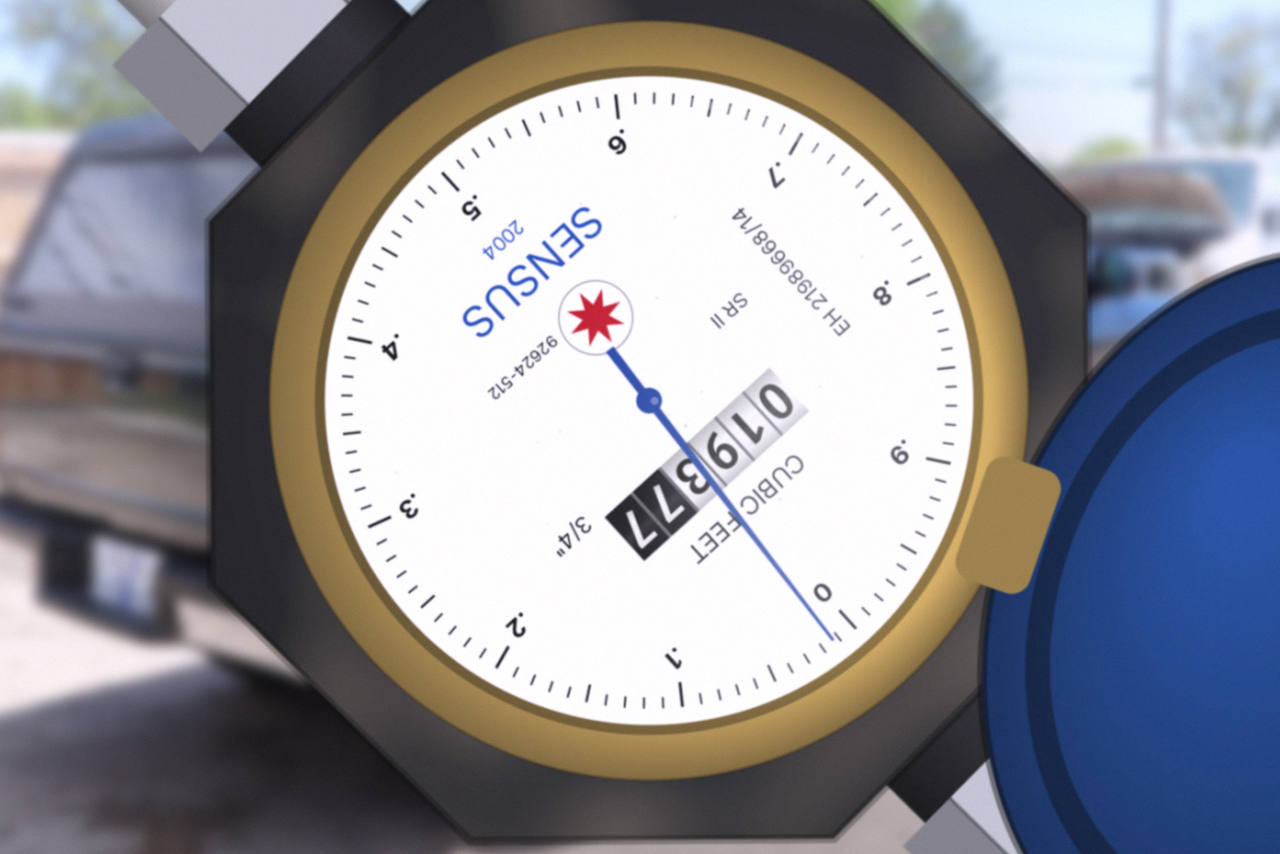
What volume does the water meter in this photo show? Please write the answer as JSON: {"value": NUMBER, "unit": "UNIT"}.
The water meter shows {"value": 19377.01, "unit": "ft³"}
